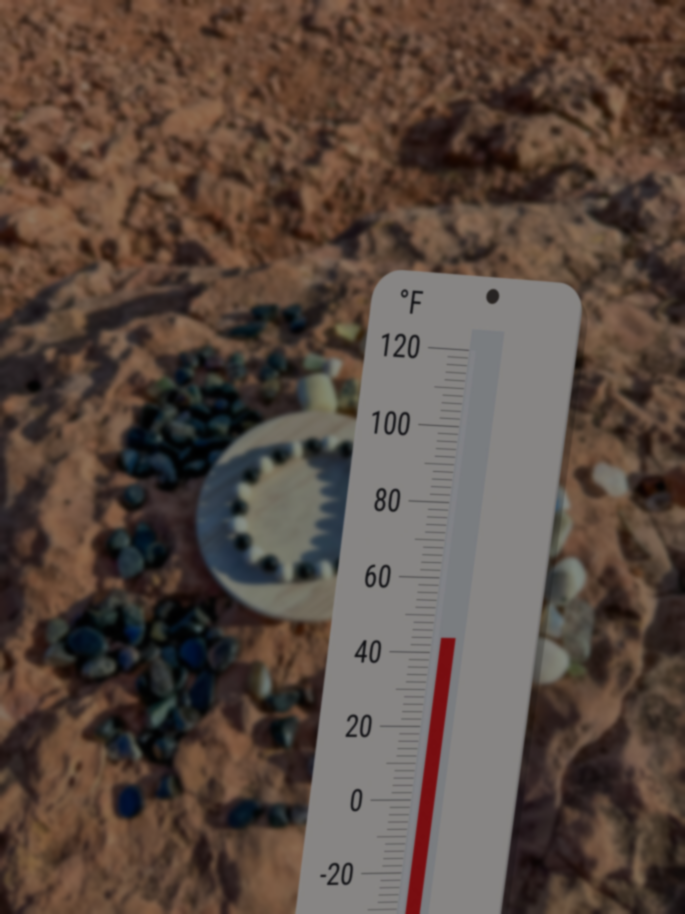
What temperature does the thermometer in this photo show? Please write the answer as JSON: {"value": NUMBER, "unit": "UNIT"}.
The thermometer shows {"value": 44, "unit": "°F"}
